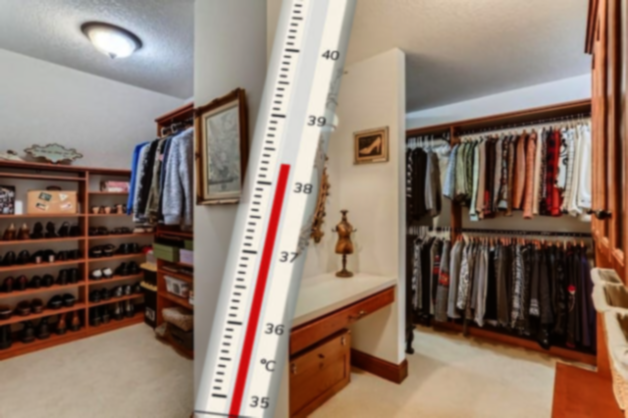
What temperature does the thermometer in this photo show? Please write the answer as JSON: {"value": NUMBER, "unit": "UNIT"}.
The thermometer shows {"value": 38.3, "unit": "°C"}
